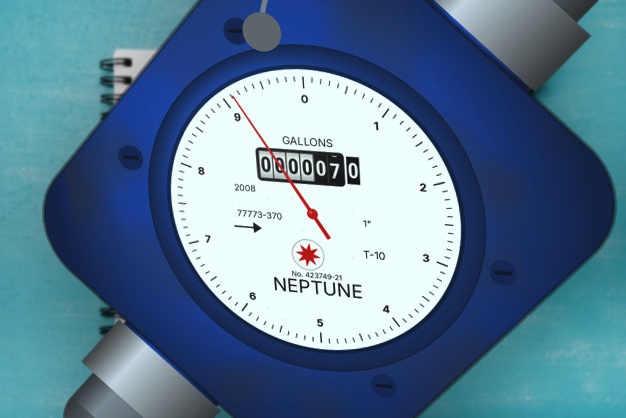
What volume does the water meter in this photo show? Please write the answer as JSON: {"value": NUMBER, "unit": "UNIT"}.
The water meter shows {"value": 69.1, "unit": "gal"}
